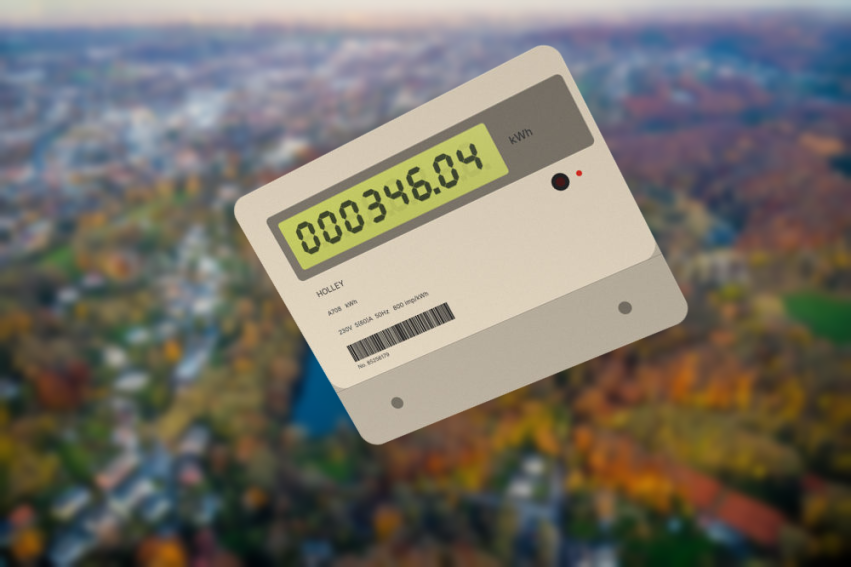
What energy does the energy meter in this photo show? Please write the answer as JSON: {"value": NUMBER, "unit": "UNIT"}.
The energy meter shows {"value": 346.04, "unit": "kWh"}
